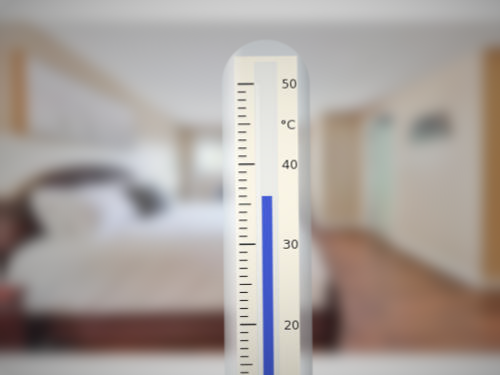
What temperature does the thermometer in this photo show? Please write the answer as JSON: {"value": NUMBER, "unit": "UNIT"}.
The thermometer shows {"value": 36, "unit": "°C"}
